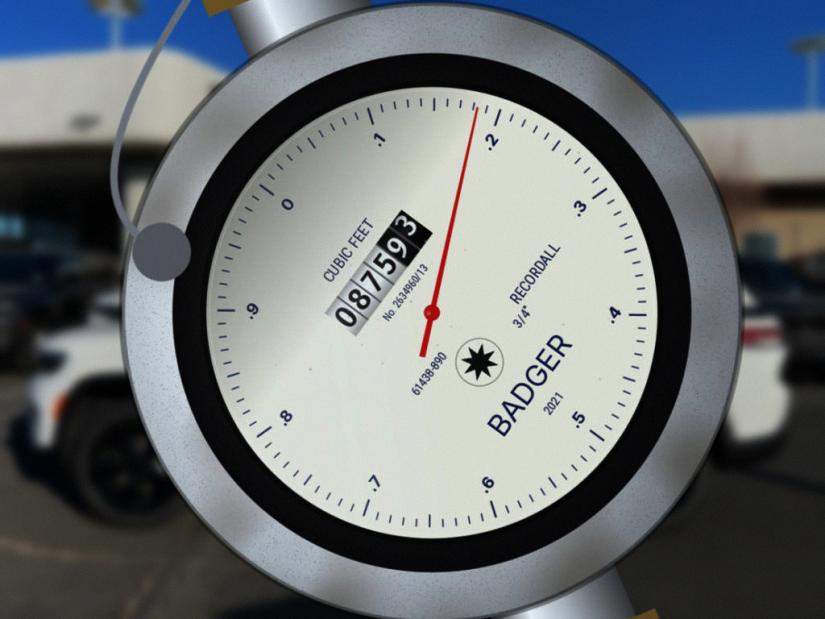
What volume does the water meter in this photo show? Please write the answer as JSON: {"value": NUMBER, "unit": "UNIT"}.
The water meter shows {"value": 87593.18, "unit": "ft³"}
